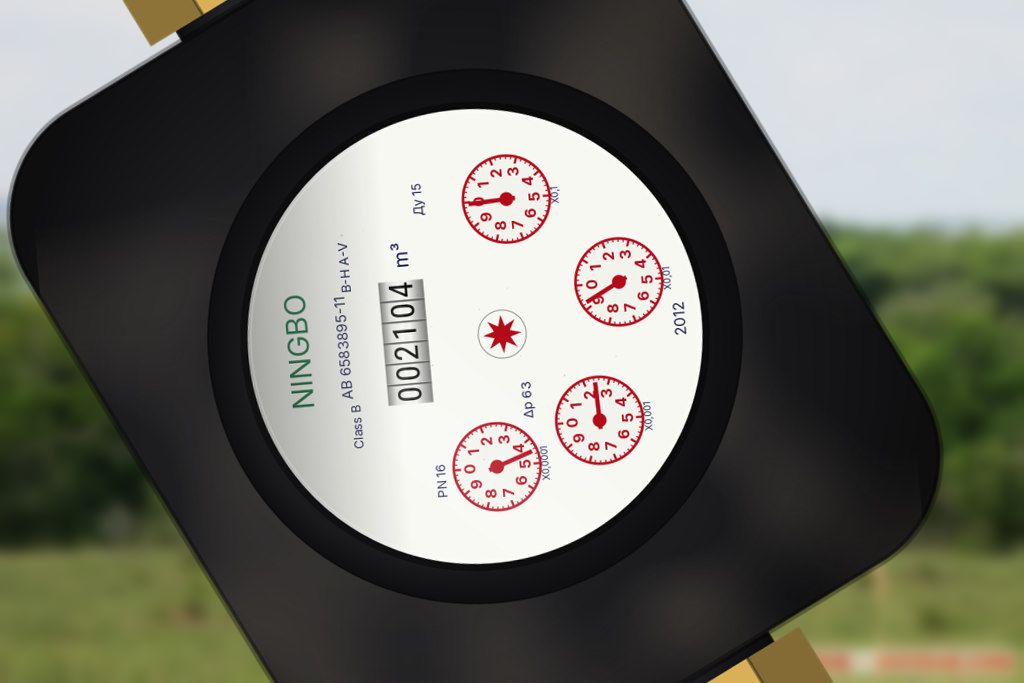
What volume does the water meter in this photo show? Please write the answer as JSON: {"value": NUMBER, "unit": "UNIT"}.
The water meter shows {"value": 2103.9924, "unit": "m³"}
